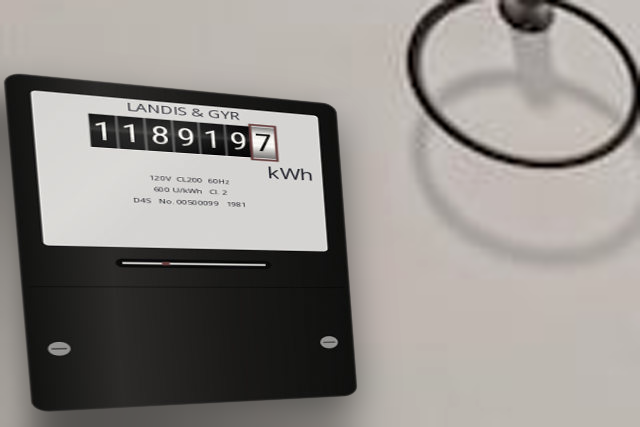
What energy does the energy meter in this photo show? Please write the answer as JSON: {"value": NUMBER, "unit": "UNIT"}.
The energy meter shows {"value": 118919.7, "unit": "kWh"}
